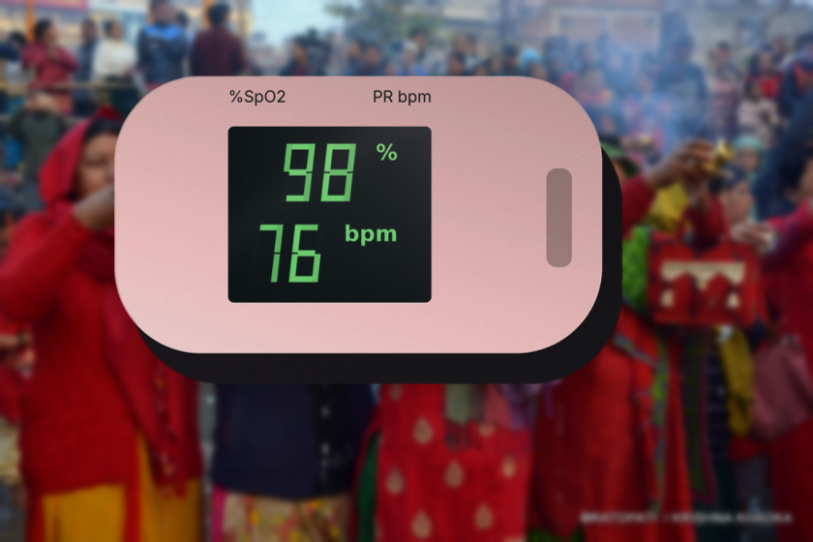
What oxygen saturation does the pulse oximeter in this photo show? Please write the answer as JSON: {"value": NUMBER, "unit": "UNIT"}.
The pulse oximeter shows {"value": 98, "unit": "%"}
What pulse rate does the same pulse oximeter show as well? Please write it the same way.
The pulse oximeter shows {"value": 76, "unit": "bpm"}
